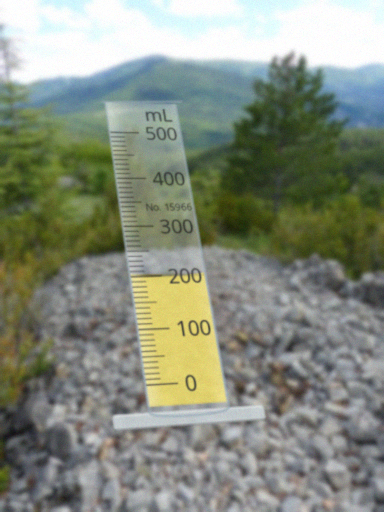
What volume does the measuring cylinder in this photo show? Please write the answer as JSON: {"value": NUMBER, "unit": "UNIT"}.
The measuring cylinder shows {"value": 200, "unit": "mL"}
